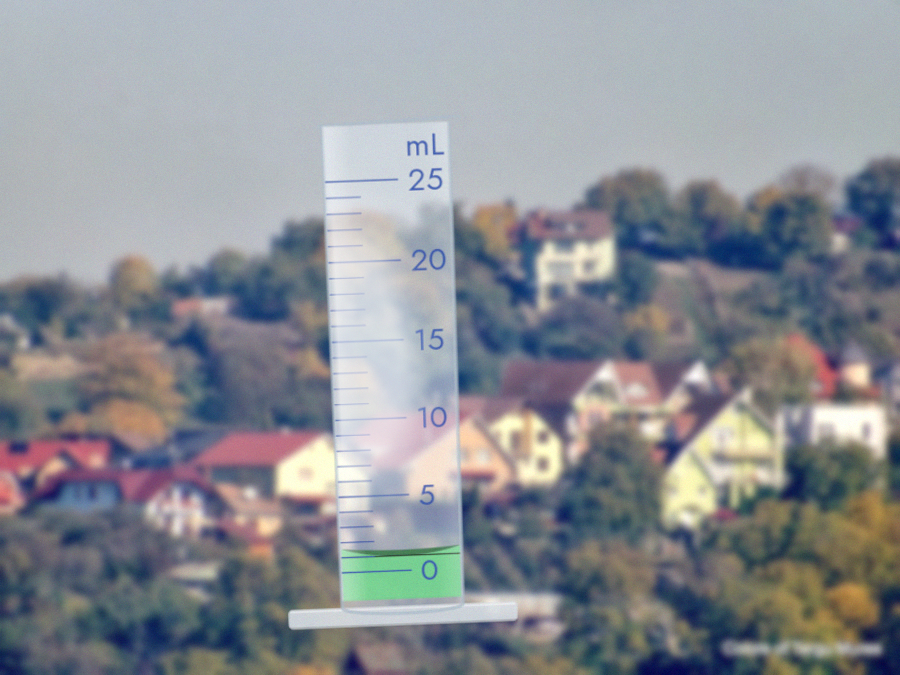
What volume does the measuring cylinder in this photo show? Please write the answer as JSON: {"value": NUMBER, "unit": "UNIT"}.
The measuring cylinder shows {"value": 1, "unit": "mL"}
